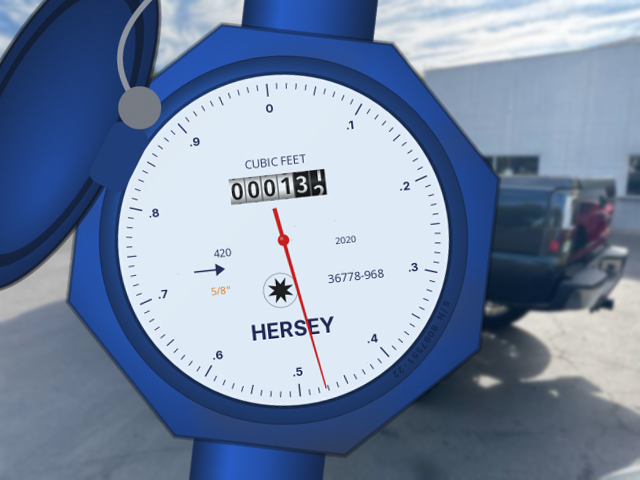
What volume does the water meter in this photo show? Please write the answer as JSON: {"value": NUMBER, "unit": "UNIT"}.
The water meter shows {"value": 131.47, "unit": "ft³"}
